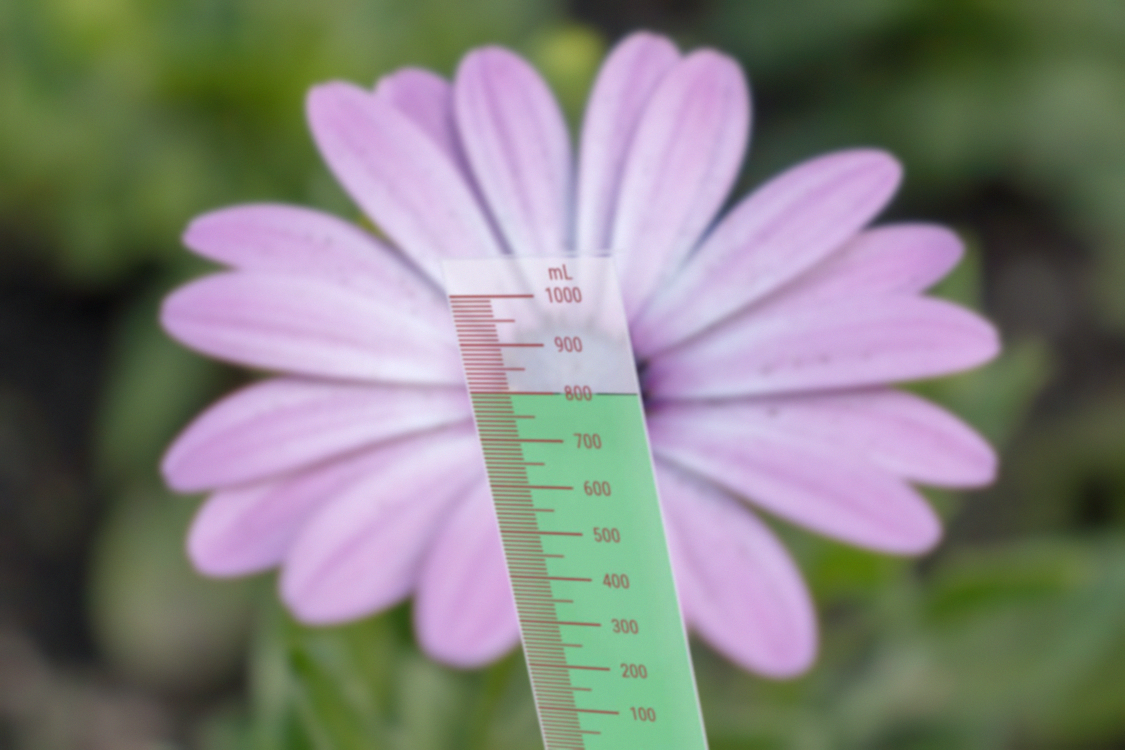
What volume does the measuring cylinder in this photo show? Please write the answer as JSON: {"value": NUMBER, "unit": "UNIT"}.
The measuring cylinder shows {"value": 800, "unit": "mL"}
